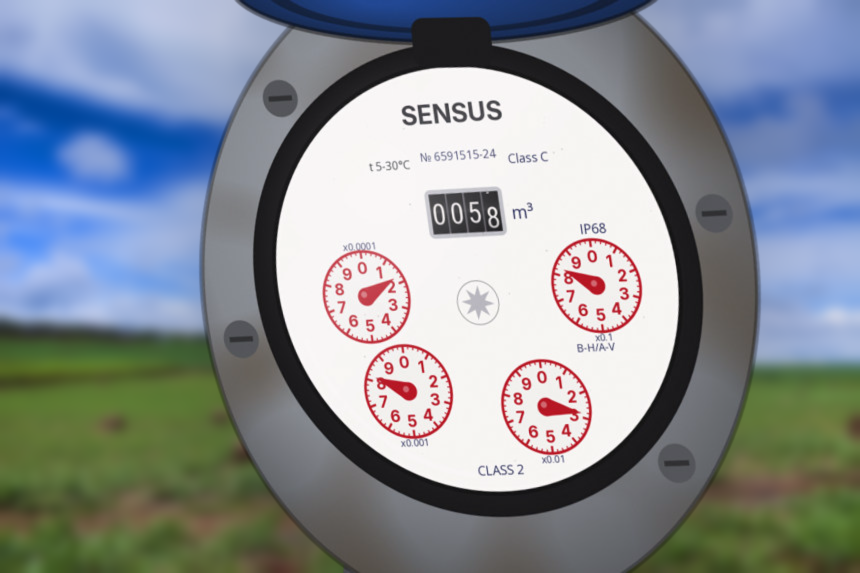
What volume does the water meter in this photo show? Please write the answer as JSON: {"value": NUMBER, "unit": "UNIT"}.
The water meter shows {"value": 57.8281, "unit": "m³"}
